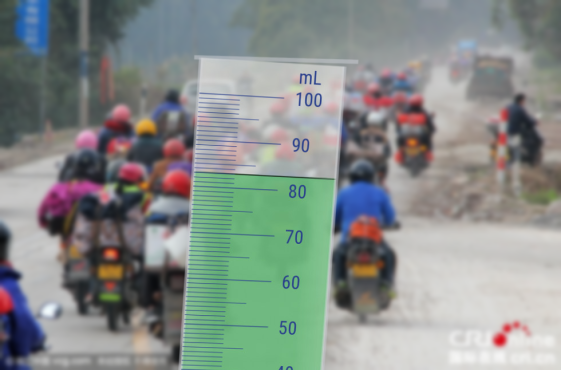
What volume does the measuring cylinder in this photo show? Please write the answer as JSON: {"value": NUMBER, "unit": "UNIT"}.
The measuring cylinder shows {"value": 83, "unit": "mL"}
